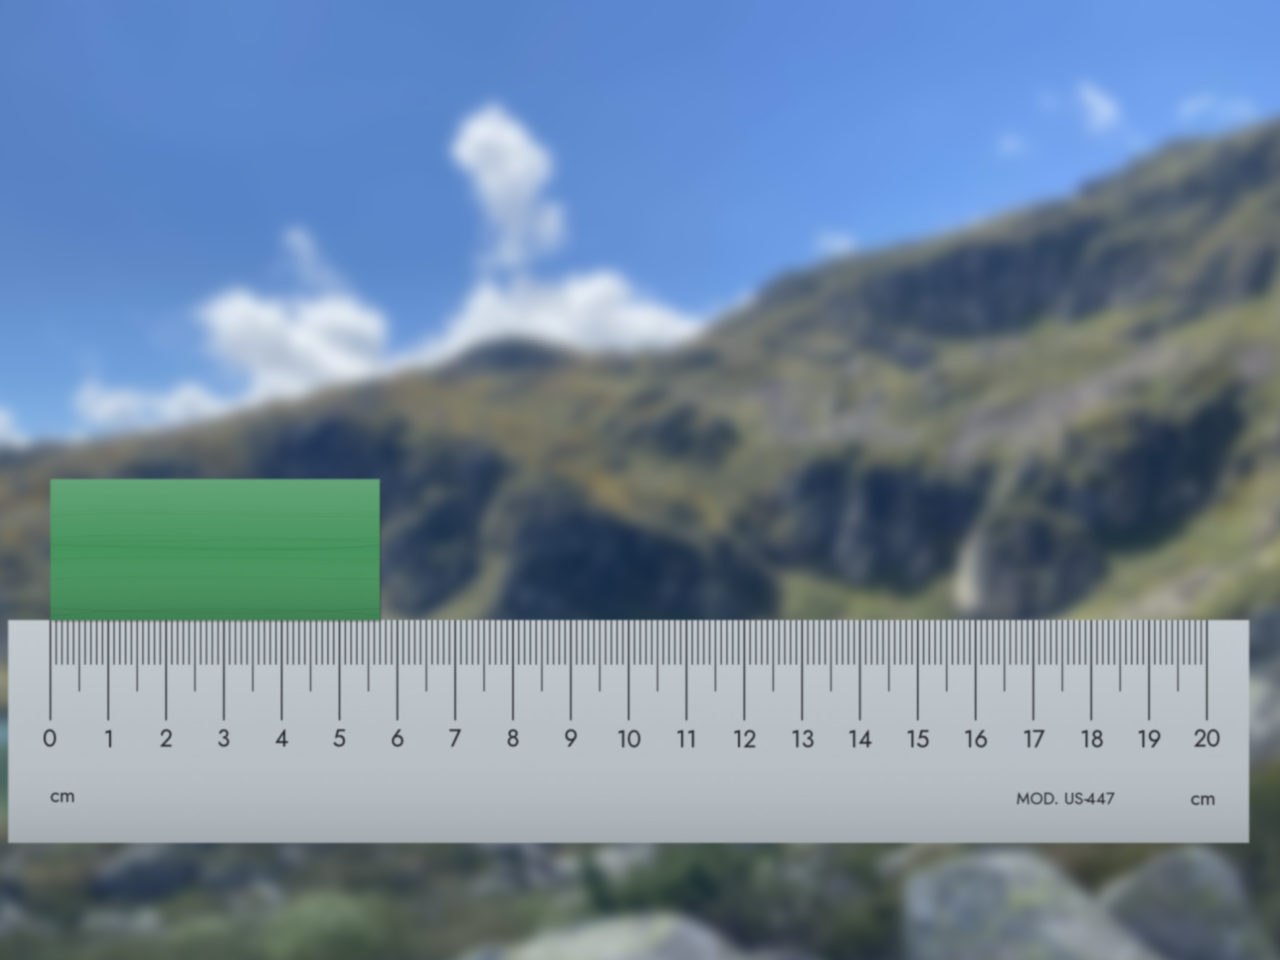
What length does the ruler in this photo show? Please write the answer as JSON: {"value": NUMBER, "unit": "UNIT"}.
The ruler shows {"value": 5.7, "unit": "cm"}
